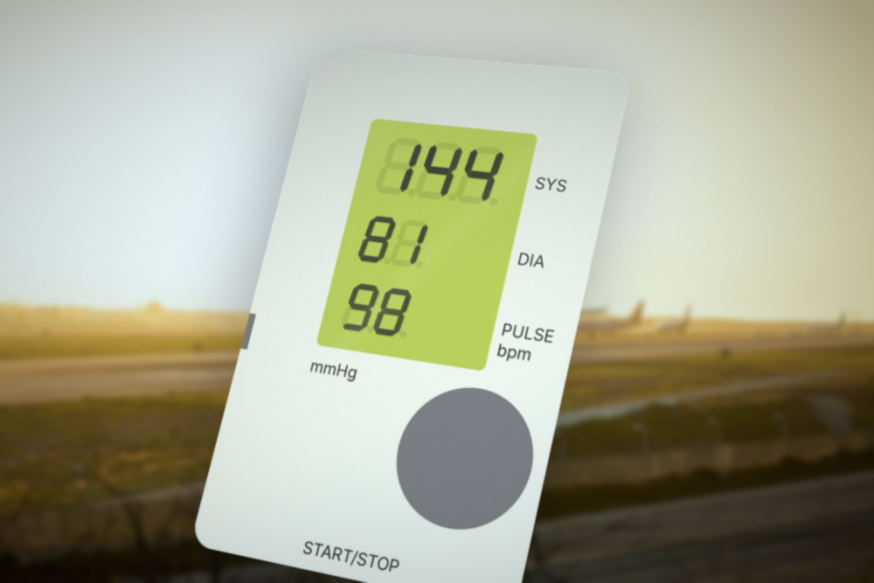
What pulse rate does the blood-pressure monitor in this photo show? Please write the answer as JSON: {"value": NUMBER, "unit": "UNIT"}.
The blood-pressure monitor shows {"value": 98, "unit": "bpm"}
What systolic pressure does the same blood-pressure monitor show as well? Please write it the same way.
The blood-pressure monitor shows {"value": 144, "unit": "mmHg"}
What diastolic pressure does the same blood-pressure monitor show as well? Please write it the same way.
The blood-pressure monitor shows {"value": 81, "unit": "mmHg"}
